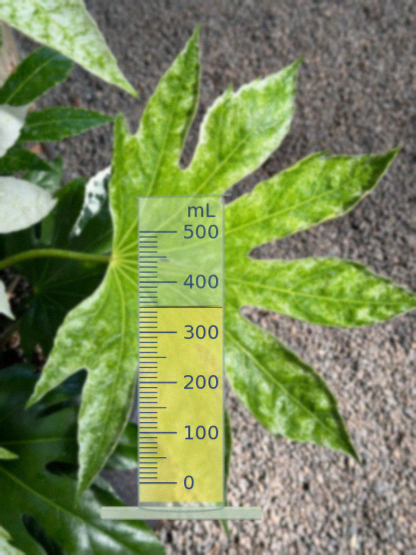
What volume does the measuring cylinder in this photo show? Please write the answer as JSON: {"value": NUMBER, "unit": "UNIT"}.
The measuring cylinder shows {"value": 350, "unit": "mL"}
